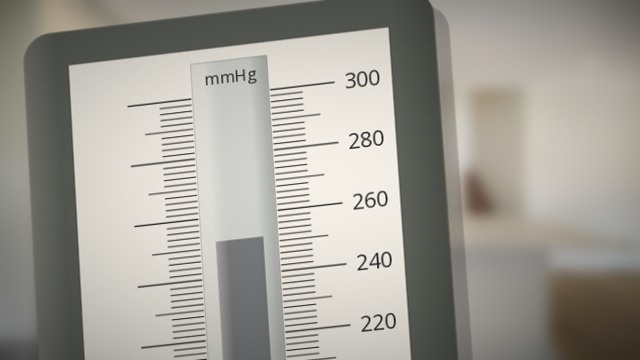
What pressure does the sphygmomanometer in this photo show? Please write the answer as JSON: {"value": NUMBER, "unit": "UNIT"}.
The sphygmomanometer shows {"value": 252, "unit": "mmHg"}
